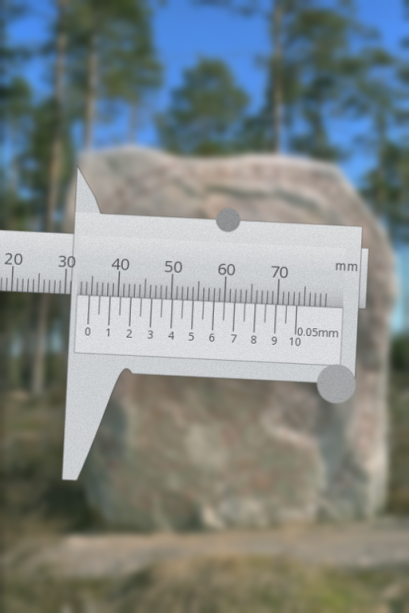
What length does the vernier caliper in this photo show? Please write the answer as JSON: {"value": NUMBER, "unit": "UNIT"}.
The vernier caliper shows {"value": 34.6, "unit": "mm"}
